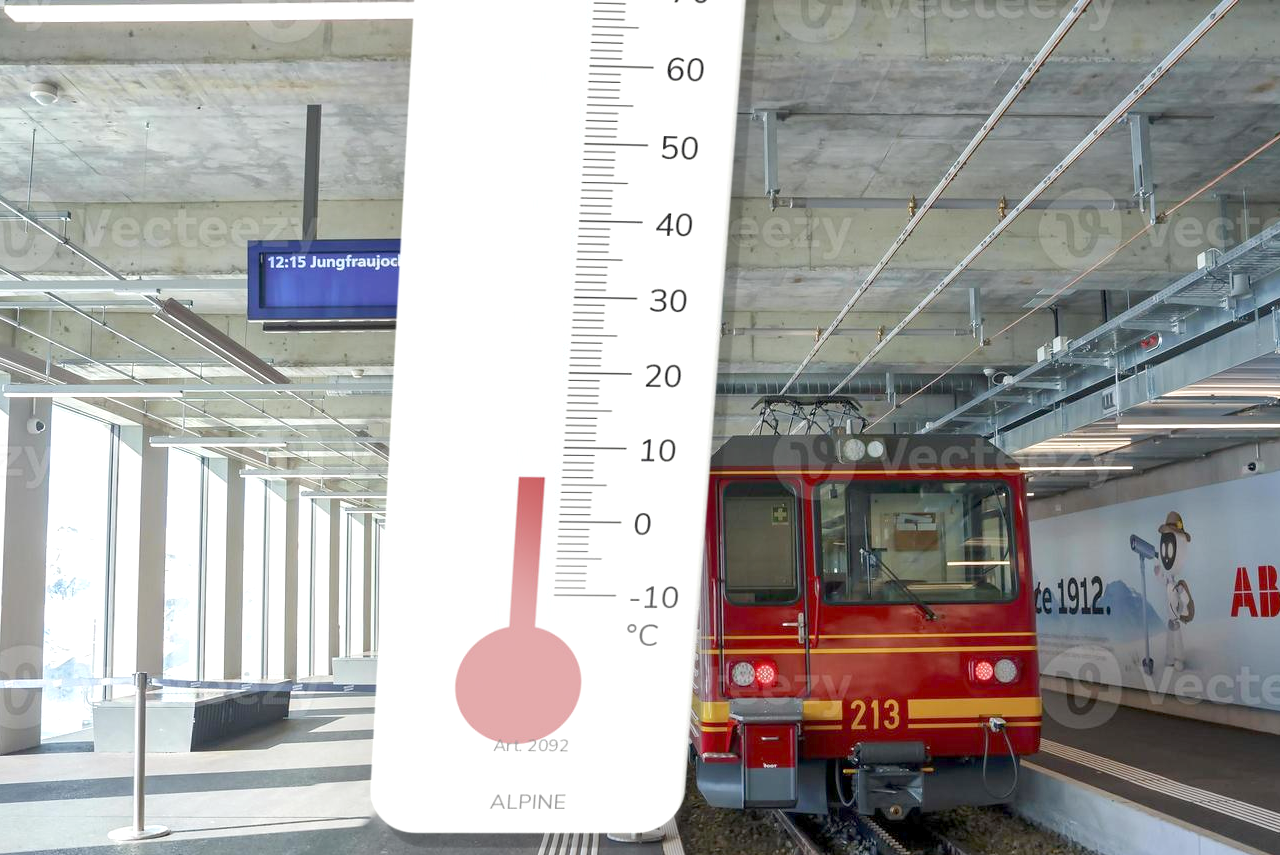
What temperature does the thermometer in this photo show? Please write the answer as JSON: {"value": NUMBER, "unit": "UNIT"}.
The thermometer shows {"value": 6, "unit": "°C"}
